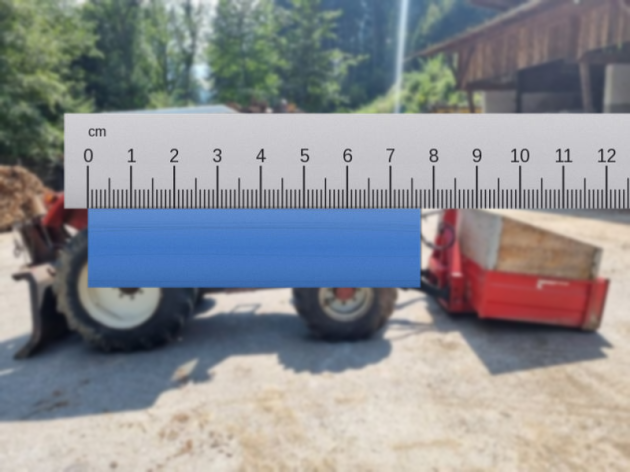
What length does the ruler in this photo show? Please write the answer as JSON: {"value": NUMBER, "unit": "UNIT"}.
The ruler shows {"value": 7.7, "unit": "cm"}
